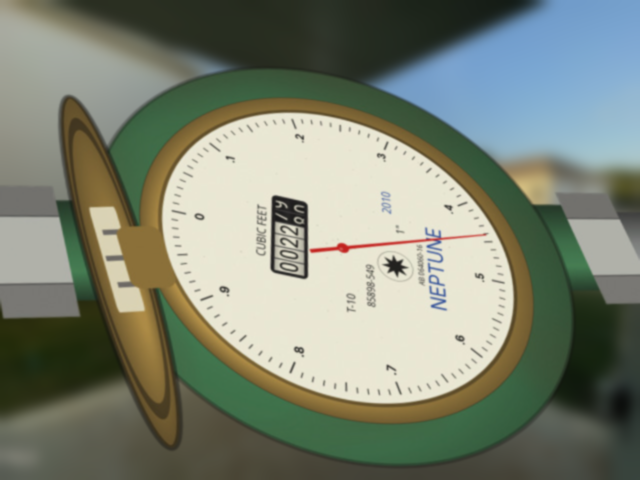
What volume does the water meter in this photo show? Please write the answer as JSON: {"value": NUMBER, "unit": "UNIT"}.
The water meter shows {"value": 2279.44, "unit": "ft³"}
